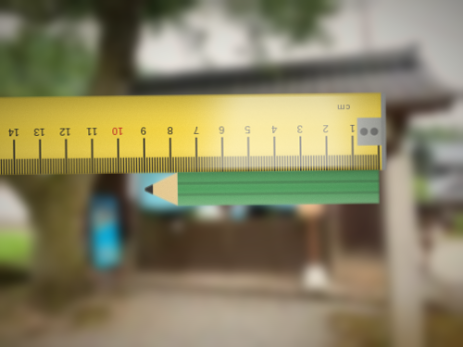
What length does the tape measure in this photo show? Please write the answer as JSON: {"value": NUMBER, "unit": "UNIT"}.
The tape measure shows {"value": 9, "unit": "cm"}
